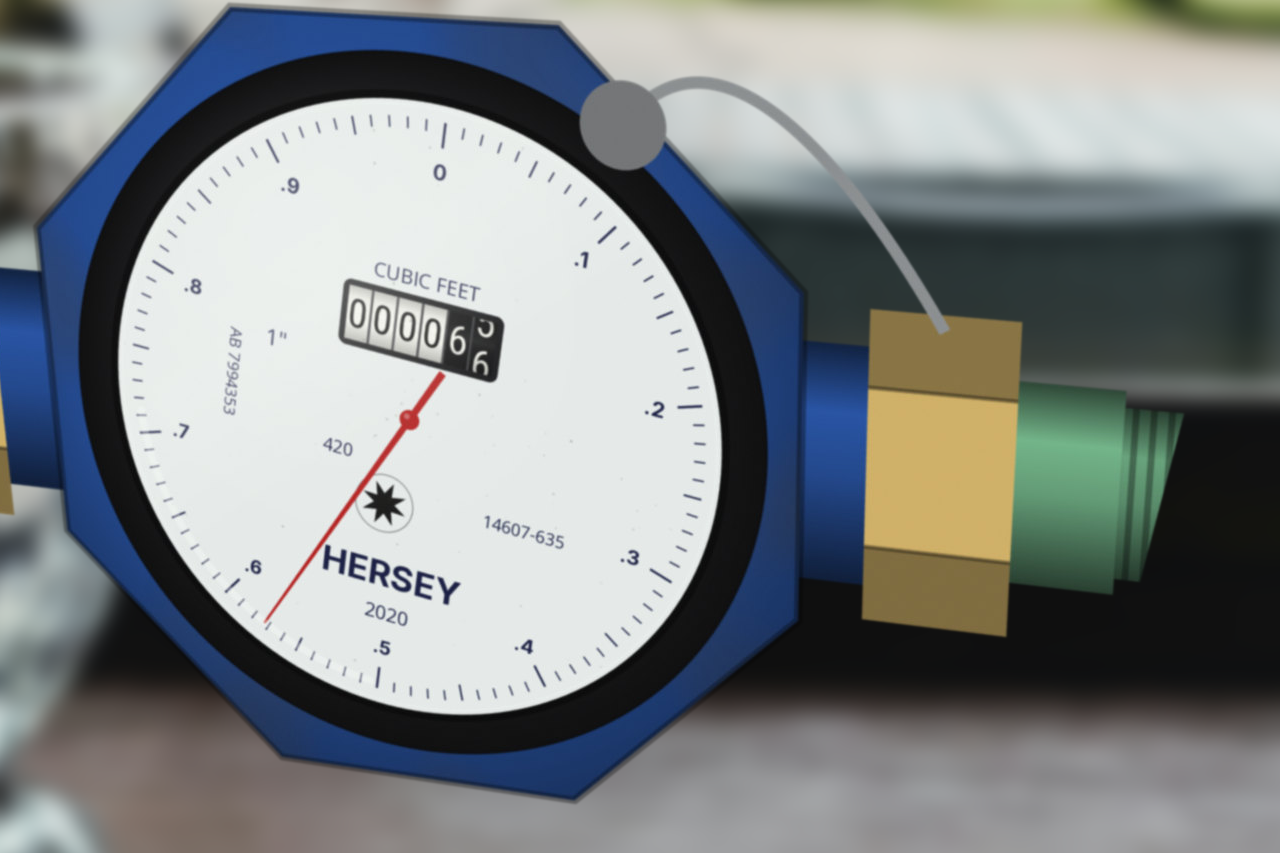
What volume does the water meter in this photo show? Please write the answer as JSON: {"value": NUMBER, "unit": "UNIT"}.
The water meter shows {"value": 65.57, "unit": "ft³"}
